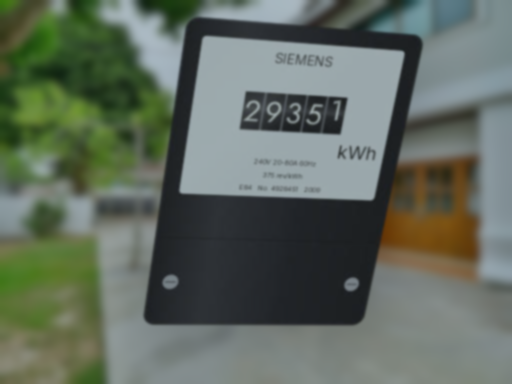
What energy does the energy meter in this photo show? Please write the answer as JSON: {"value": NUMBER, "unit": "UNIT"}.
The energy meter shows {"value": 29351, "unit": "kWh"}
